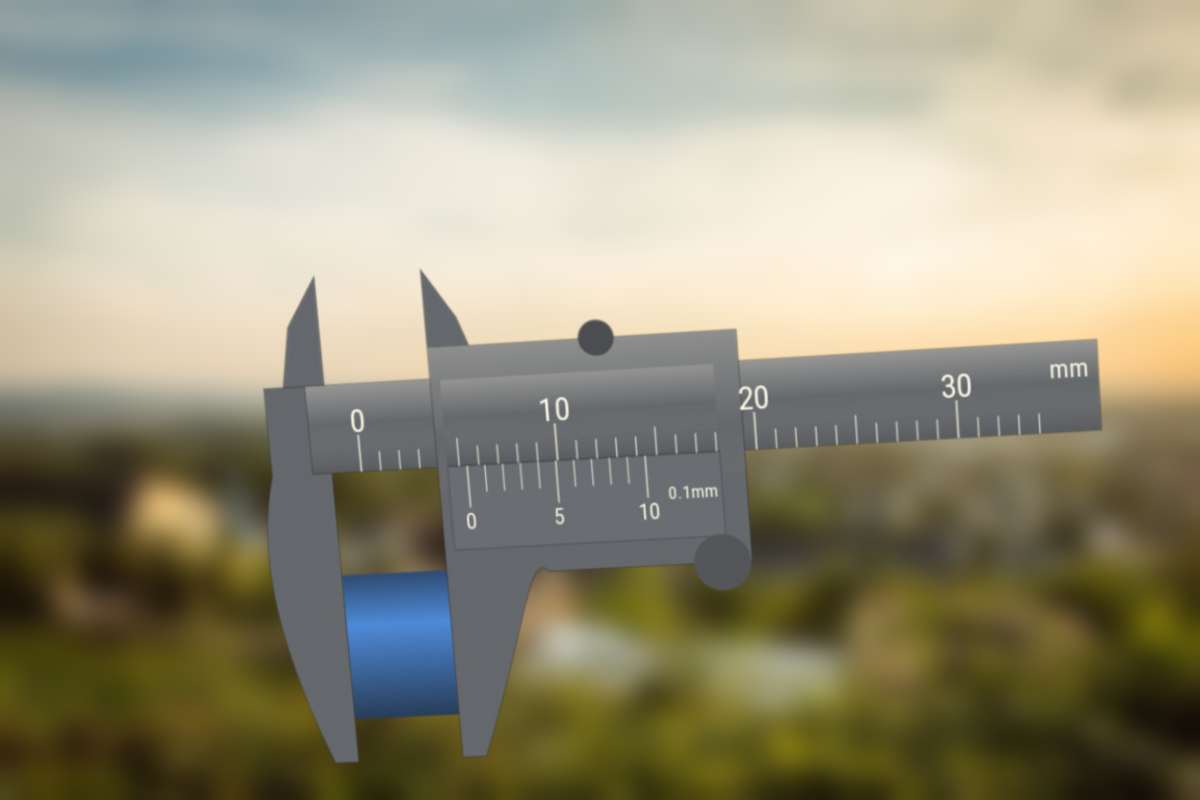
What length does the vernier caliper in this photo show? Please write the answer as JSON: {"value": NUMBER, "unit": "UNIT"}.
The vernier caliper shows {"value": 5.4, "unit": "mm"}
